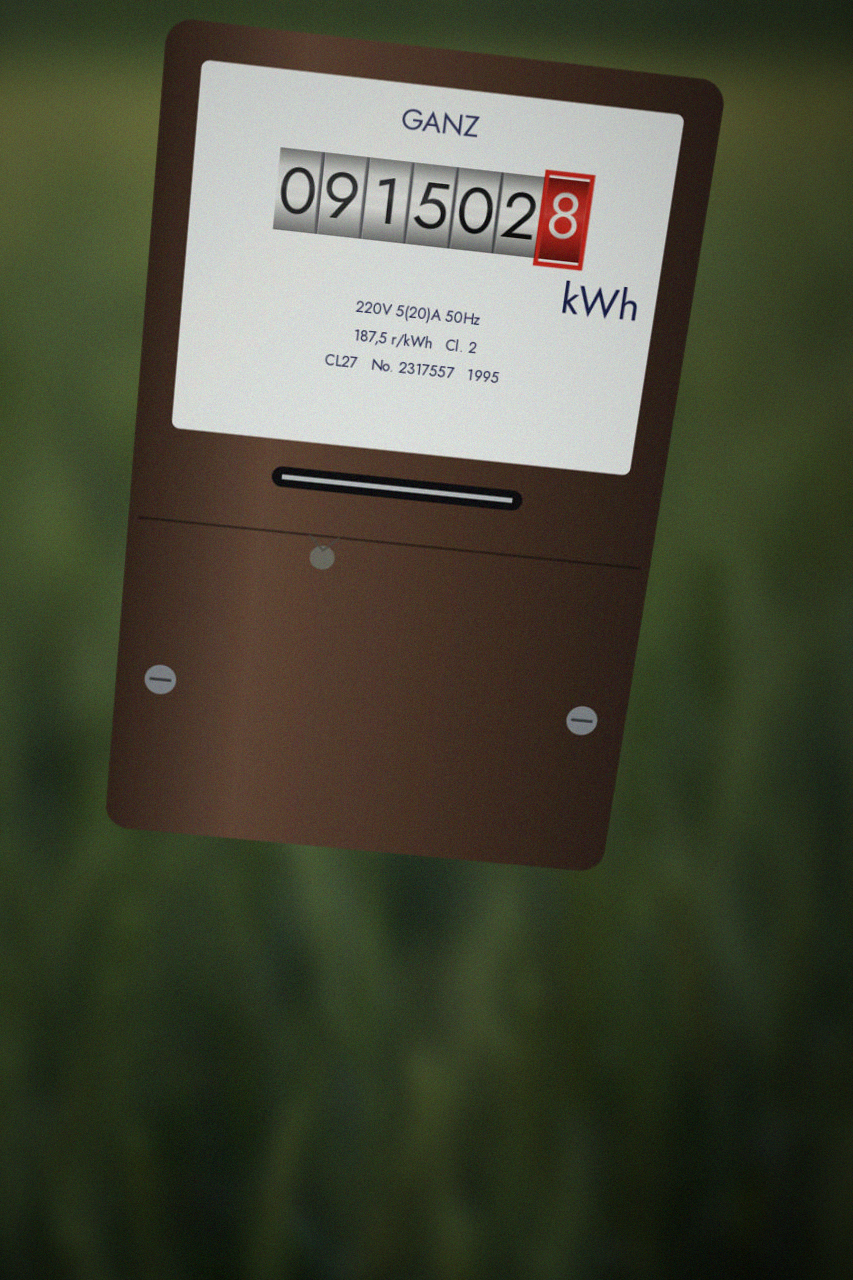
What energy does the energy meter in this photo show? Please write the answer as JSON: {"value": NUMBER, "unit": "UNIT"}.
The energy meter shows {"value": 91502.8, "unit": "kWh"}
